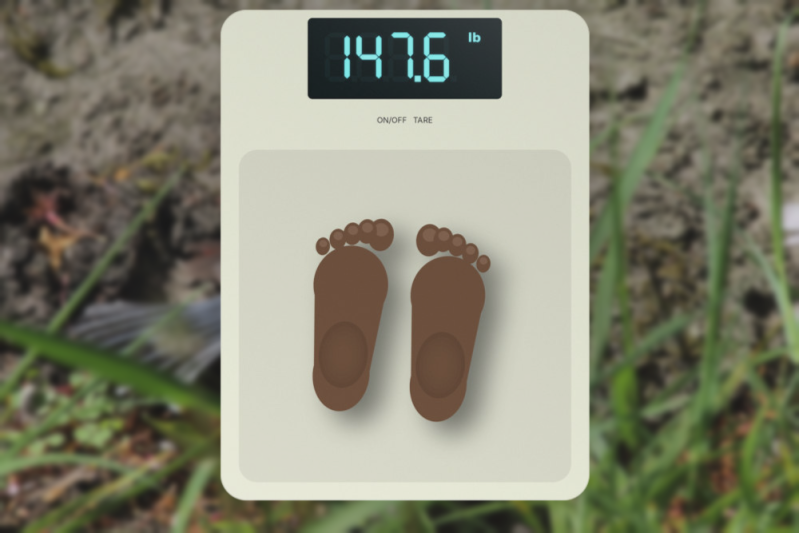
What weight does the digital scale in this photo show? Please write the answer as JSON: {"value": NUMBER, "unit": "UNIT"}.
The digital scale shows {"value": 147.6, "unit": "lb"}
